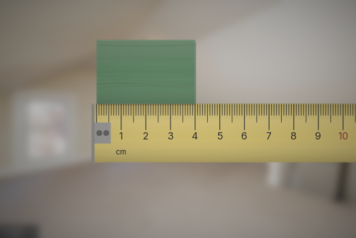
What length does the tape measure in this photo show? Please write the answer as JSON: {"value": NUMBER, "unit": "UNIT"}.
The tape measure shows {"value": 4, "unit": "cm"}
